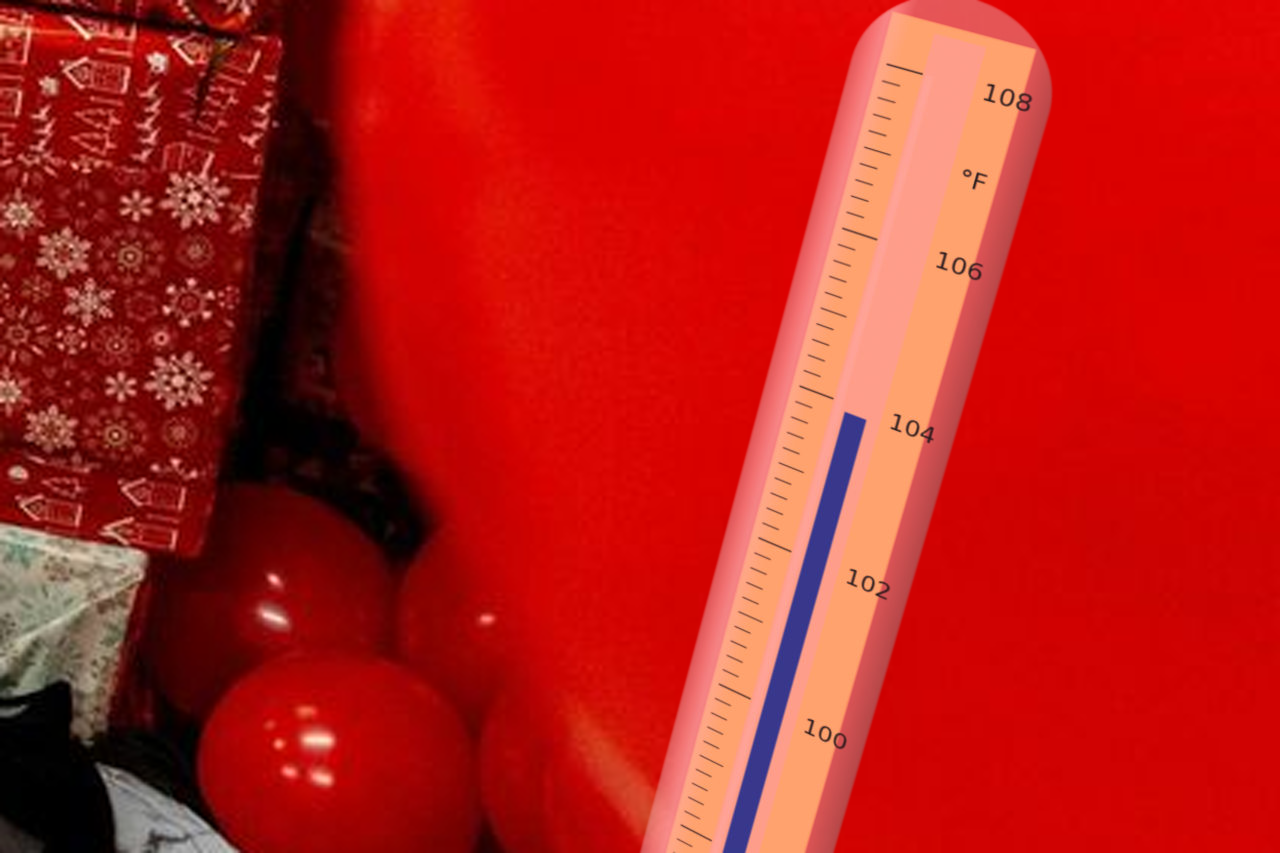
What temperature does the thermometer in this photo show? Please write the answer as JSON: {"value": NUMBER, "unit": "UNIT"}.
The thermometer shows {"value": 103.9, "unit": "°F"}
